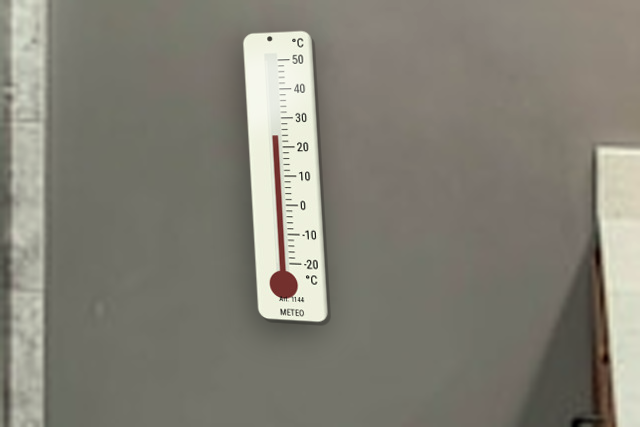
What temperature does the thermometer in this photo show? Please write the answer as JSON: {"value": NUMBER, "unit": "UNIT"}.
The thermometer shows {"value": 24, "unit": "°C"}
